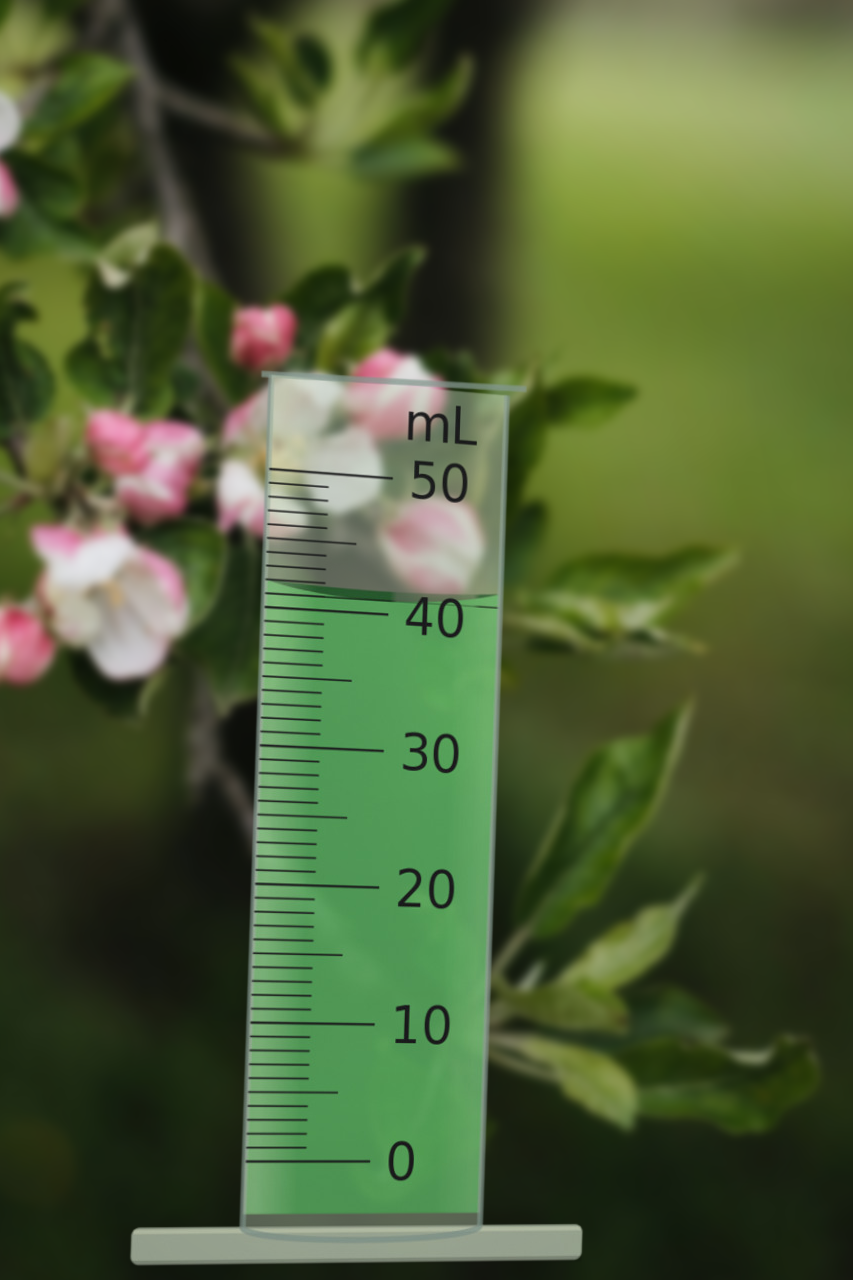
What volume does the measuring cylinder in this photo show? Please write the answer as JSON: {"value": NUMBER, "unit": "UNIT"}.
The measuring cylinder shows {"value": 41, "unit": "mL"}
